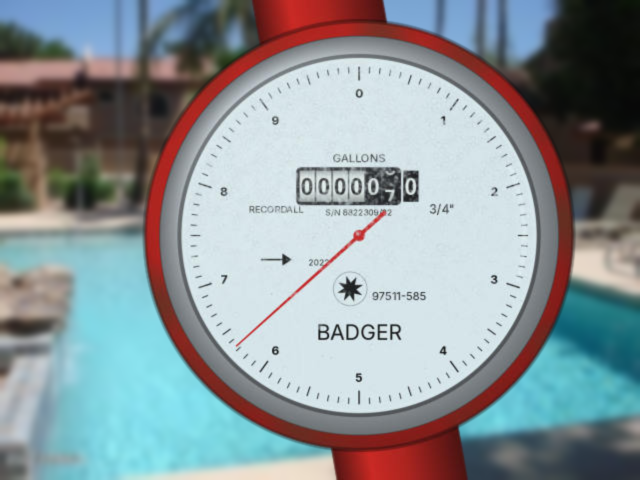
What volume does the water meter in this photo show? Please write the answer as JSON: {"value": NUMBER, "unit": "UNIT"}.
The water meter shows {"value": 66.3, "unit": "gal"}
